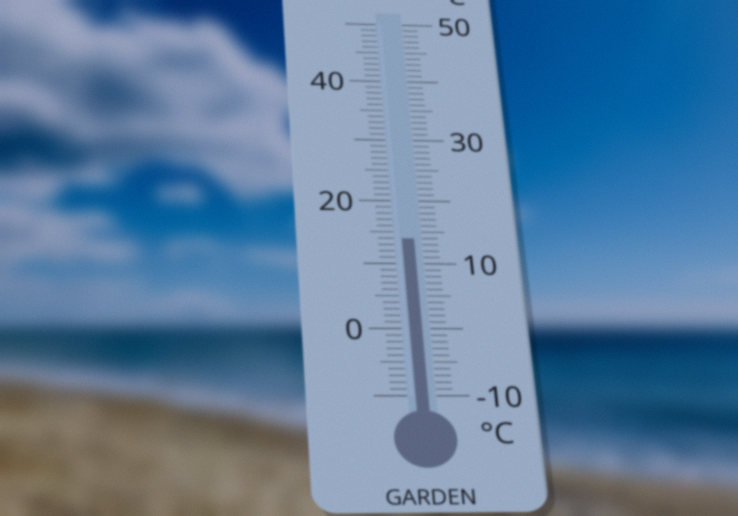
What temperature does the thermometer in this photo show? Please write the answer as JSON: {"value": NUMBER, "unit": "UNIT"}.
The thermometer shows {"value": 14, "unit": "°C"}
